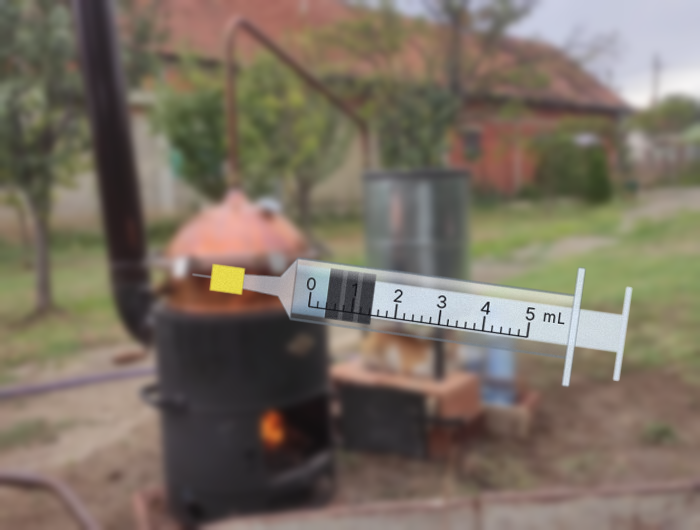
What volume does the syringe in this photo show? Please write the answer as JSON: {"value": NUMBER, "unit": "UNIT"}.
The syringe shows {"value": 0.4, "unit": "mL"}
